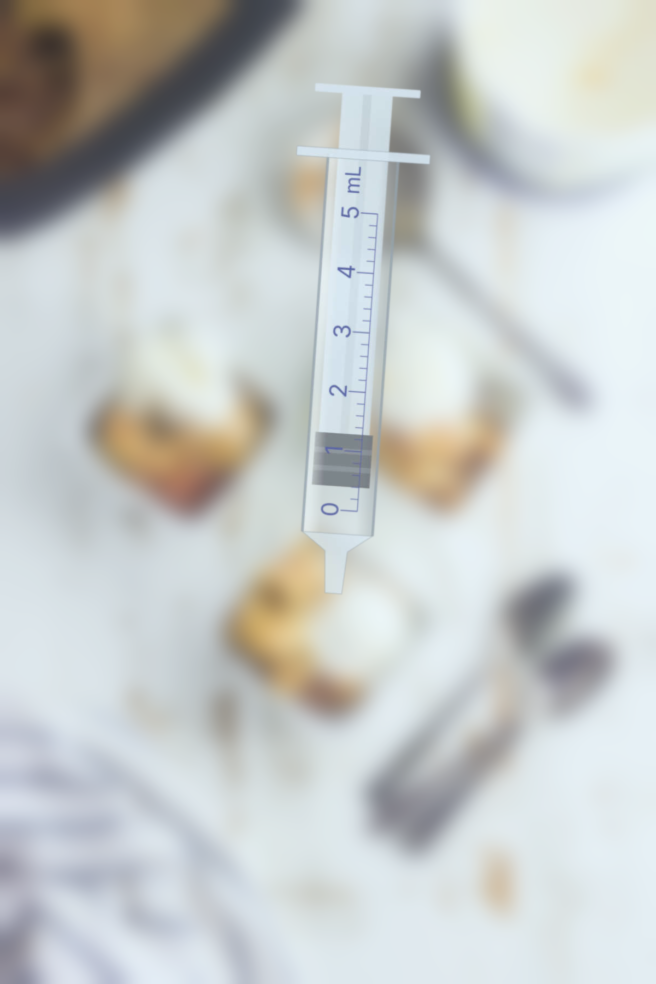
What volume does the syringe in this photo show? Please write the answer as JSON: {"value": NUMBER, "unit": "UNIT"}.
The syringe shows {"value": 0.4, "unit": "mL"}
